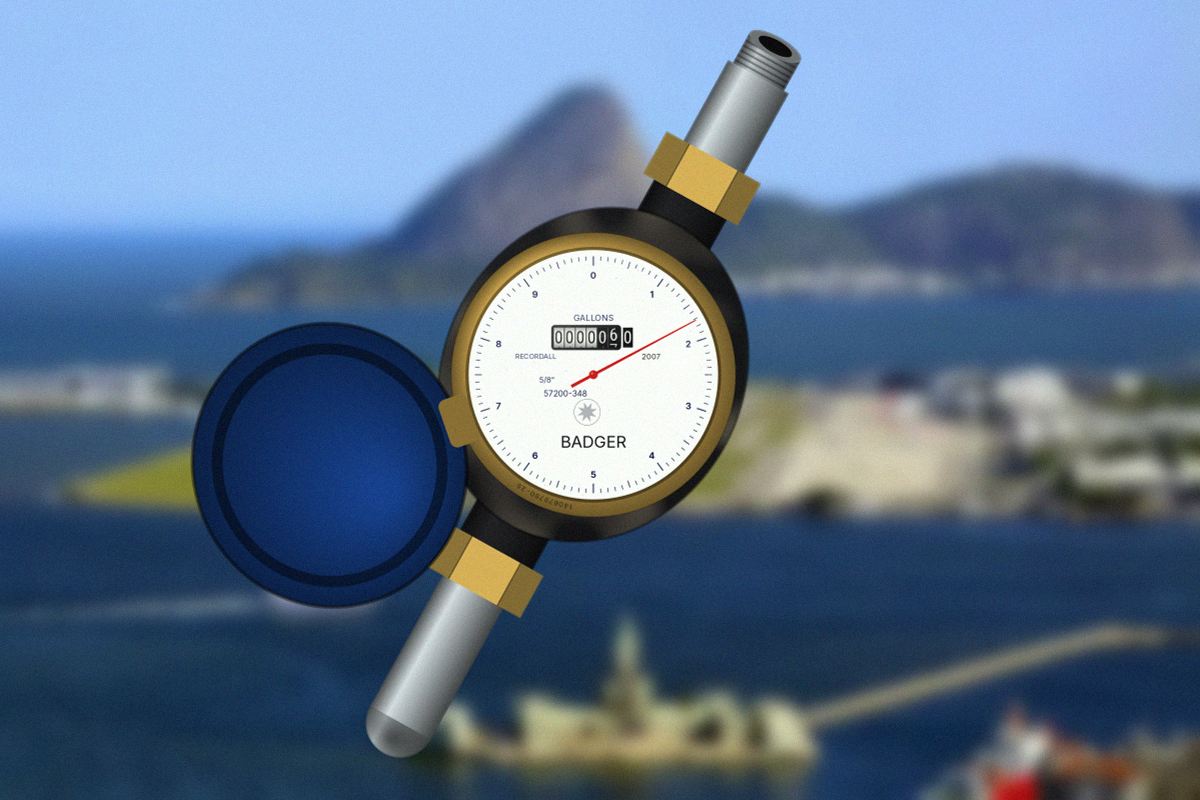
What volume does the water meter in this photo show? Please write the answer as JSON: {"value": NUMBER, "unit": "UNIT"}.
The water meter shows {"value": 61.7, "unit": "gal"}
